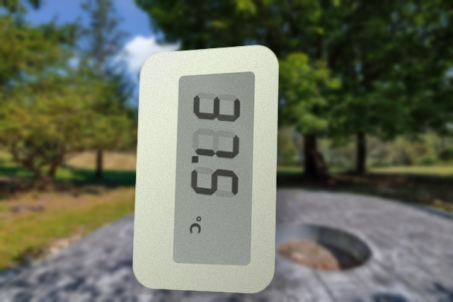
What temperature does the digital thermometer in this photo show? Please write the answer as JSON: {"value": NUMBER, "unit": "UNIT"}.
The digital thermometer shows {"value": 37.5, "unit": "°C"}
